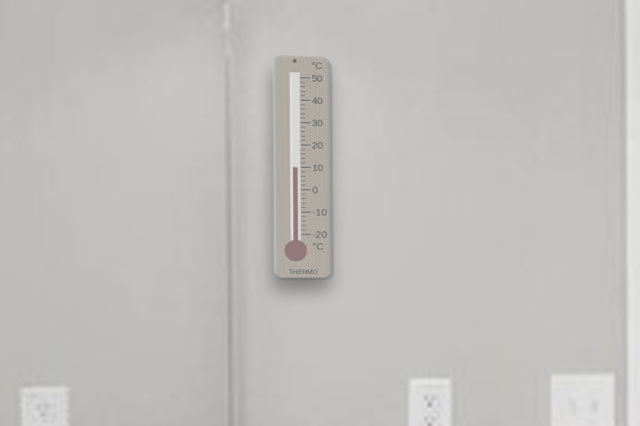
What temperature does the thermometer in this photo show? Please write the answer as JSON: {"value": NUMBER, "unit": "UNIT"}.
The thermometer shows {"value": 10, "unit": "°C"}
